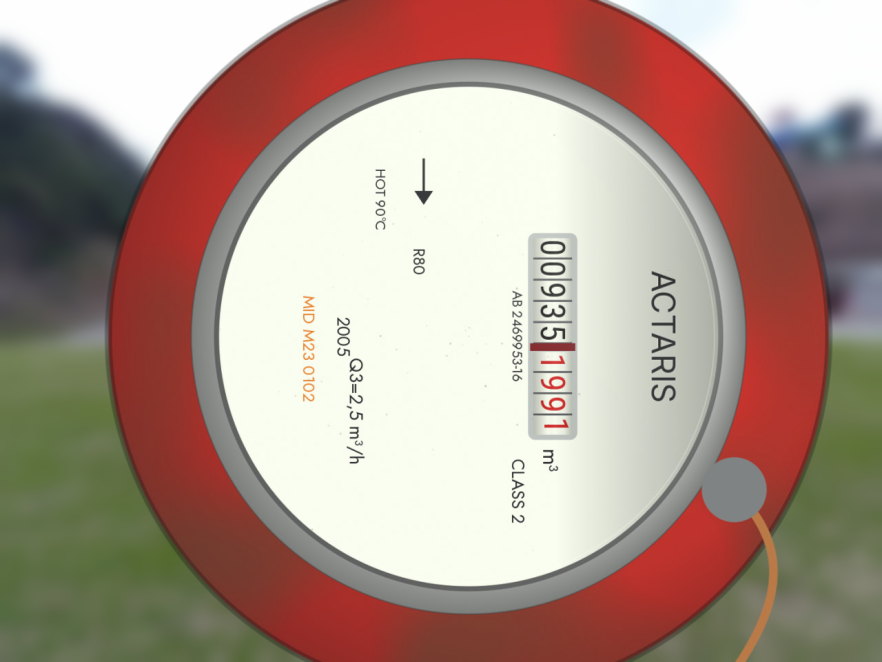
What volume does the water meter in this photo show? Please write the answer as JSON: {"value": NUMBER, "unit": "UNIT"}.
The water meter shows {"value": 935.1991, "unit": "m³"}
